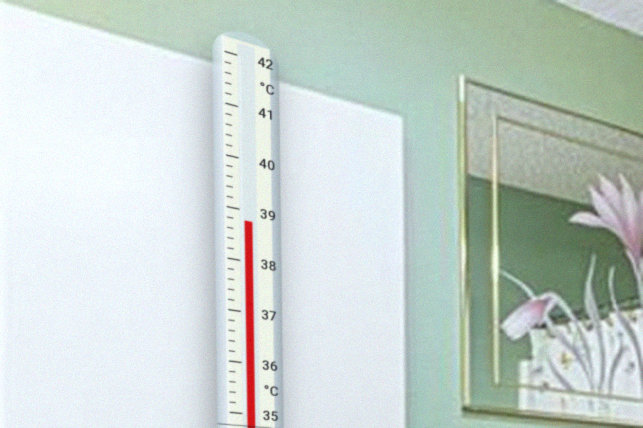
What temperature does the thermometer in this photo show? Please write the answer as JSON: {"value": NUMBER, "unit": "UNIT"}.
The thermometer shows {"value": 38.8, "unit": "°C"}
